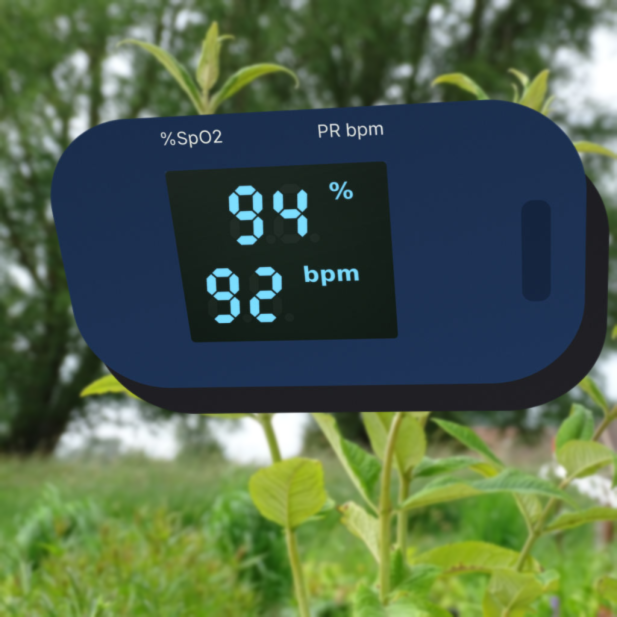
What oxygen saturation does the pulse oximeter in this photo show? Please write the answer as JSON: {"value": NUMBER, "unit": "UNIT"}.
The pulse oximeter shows {"value": 94, "unit": "%"}
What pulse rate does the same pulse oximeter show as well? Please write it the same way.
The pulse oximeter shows {"value": 92, "unit": "bpm"}
